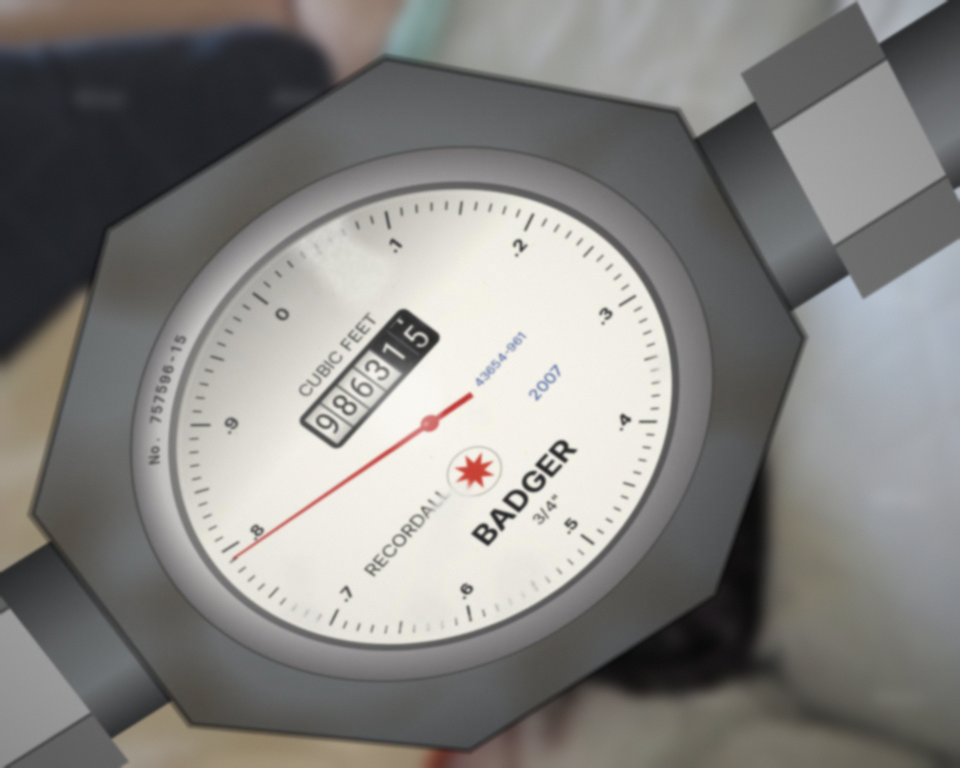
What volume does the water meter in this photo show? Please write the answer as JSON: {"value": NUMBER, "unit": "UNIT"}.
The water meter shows {"value": 986314.79, "unit": "ft³"}
